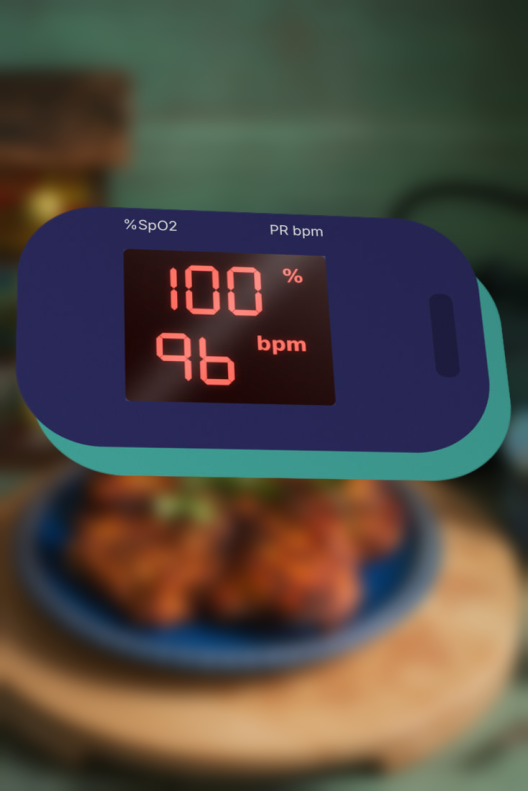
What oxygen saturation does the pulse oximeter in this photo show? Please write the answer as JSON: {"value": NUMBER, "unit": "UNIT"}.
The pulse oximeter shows {"value": 100, "unit": "%"}
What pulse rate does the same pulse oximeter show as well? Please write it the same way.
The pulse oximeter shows {"value": 96, "unit": "bpm"}
